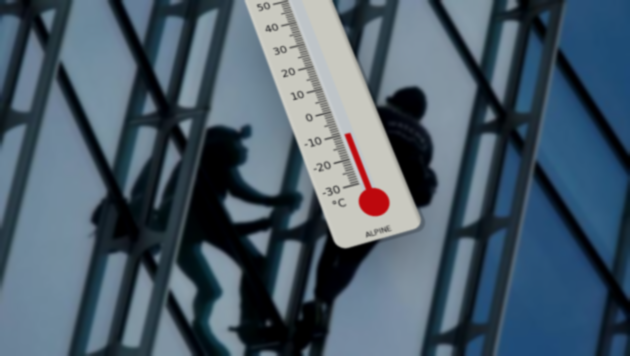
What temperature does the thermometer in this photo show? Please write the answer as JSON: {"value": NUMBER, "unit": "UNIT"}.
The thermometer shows {"value": -10, "unit": "°C"}
